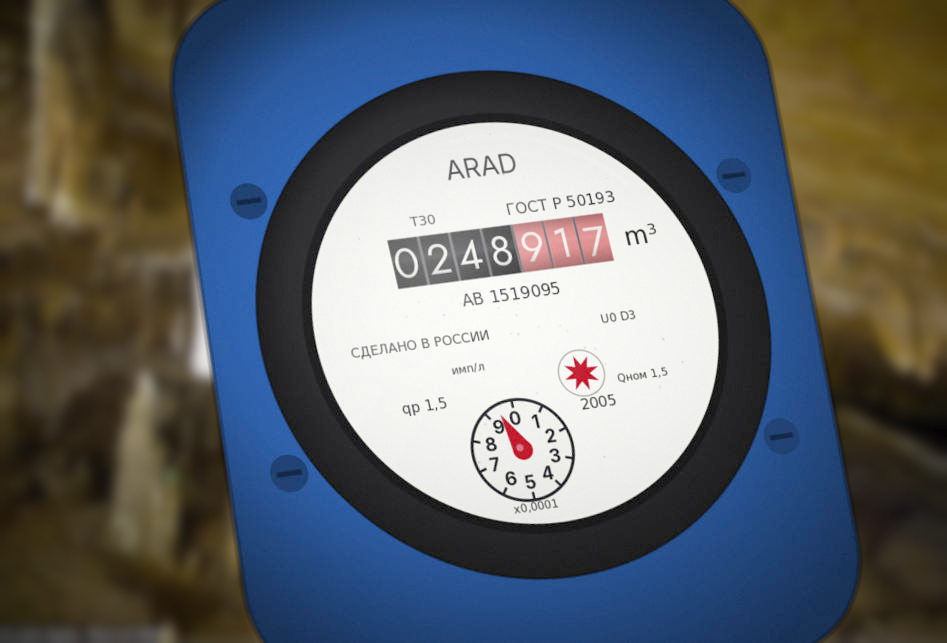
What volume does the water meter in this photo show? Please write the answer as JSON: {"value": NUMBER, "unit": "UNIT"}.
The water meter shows {"value": 248.9169, "unit": "m³"}
